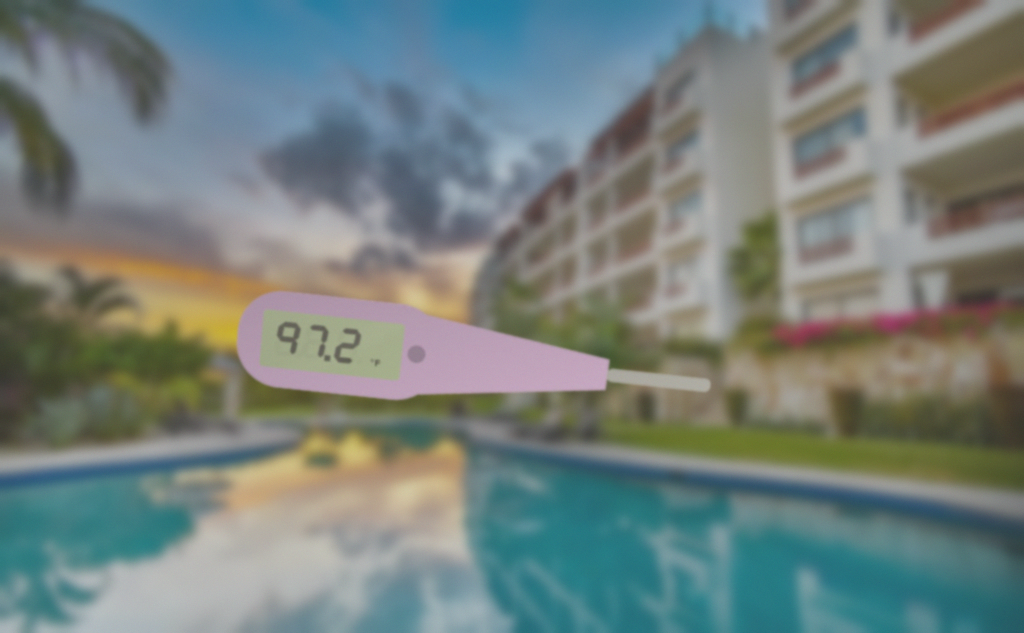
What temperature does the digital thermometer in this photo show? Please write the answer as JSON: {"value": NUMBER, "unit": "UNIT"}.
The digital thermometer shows {"value": 97.2, "unit": "°F"}
